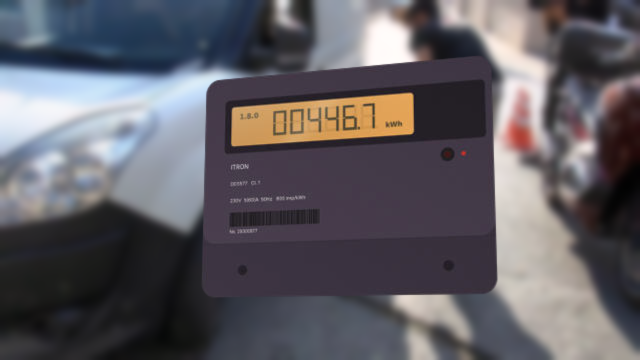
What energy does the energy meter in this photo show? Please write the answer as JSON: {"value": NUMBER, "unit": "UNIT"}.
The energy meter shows {"value": 446.7, "unit": "kWh"}
